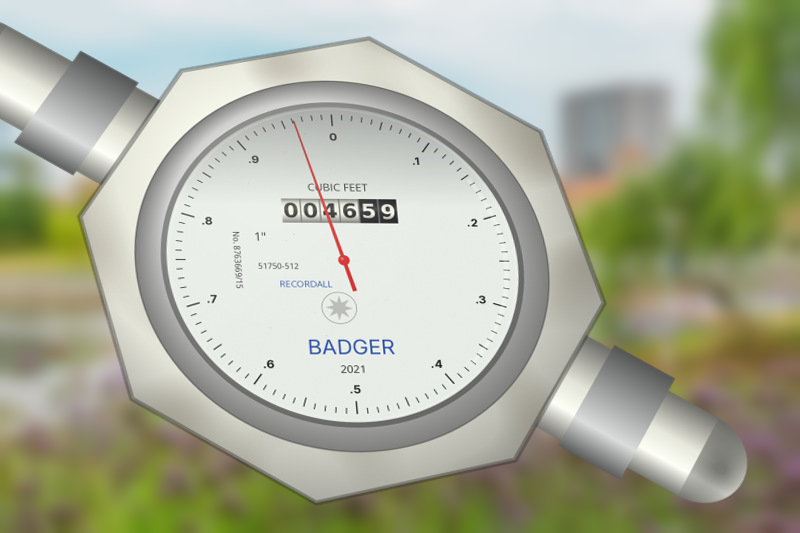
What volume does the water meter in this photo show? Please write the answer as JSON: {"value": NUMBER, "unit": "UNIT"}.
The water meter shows {"value": 4658.96, "unit": "ft³"}
